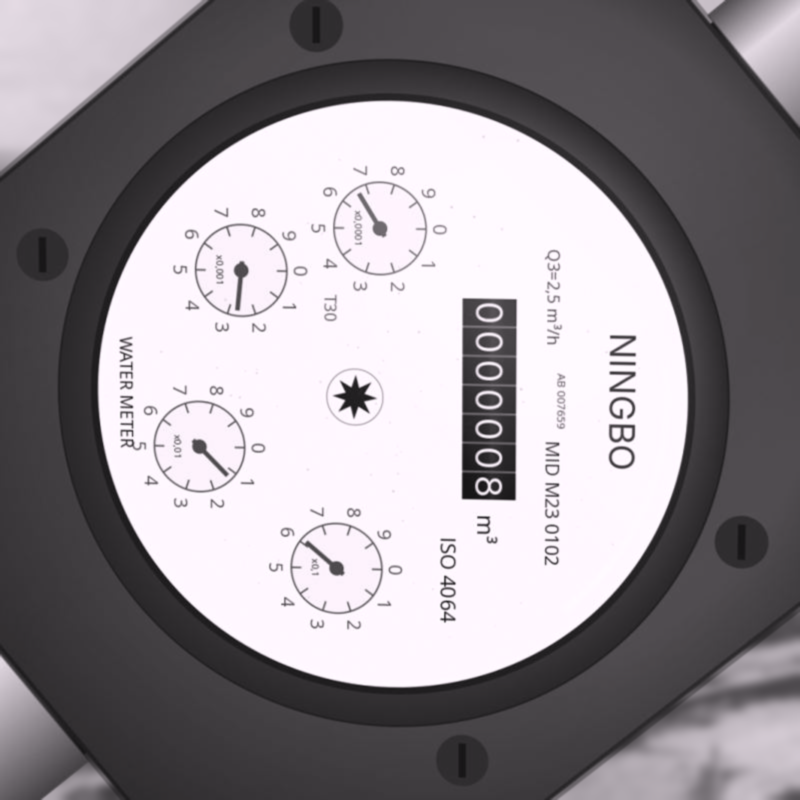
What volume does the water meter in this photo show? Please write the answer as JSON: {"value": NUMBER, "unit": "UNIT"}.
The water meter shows {"value": 8.6126, "unit": "m³"}
